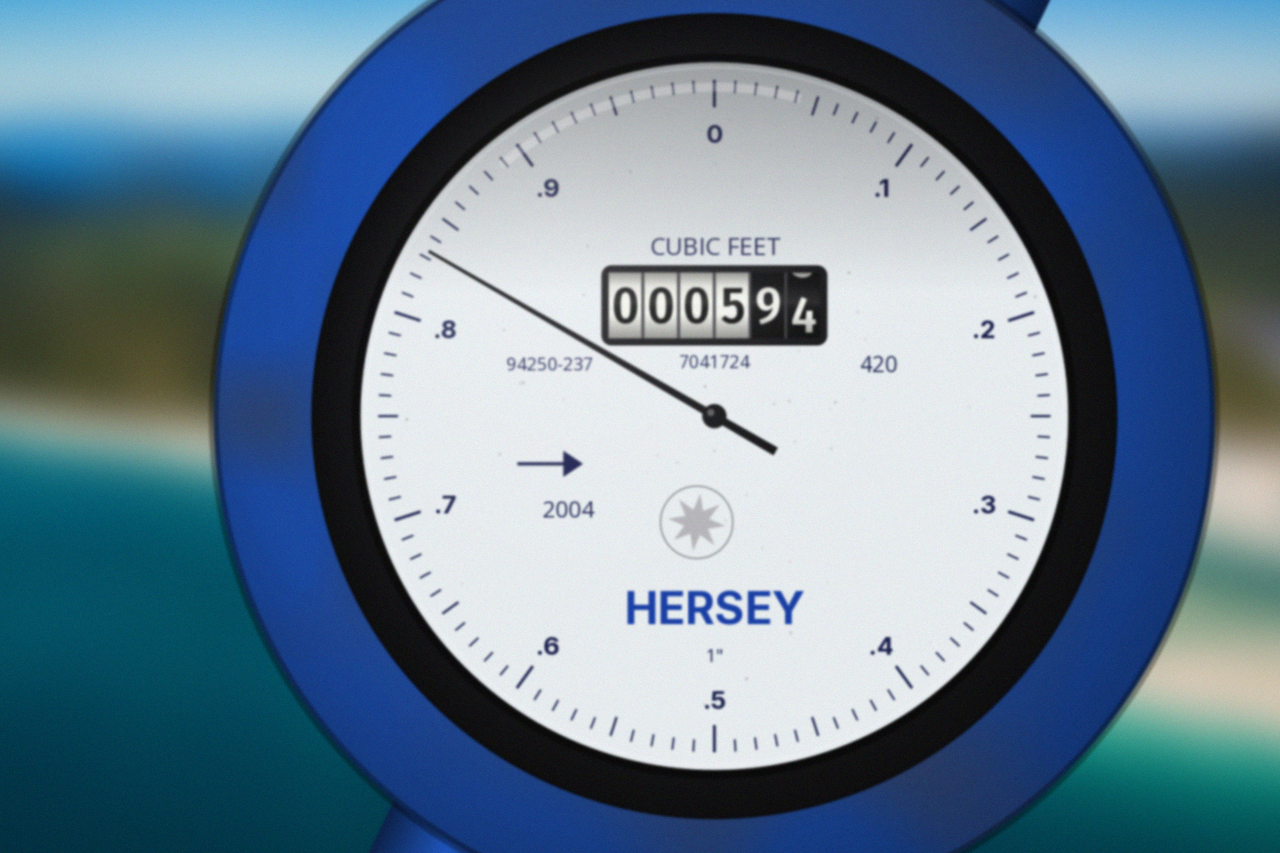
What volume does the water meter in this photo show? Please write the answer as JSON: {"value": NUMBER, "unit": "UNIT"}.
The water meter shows {"value": 593.83, "unit": "ft³"}
